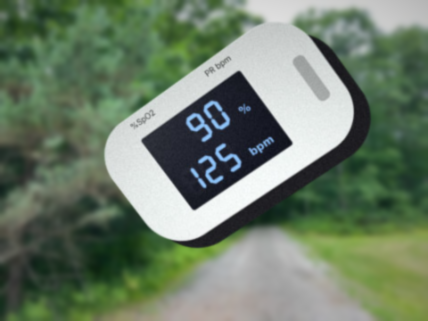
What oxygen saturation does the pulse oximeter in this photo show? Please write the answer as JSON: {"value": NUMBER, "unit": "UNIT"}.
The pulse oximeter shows {"value": 90, "unit": "%"}
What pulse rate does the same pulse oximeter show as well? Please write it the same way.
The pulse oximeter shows {"value": 125, "unit": "bpm"}
